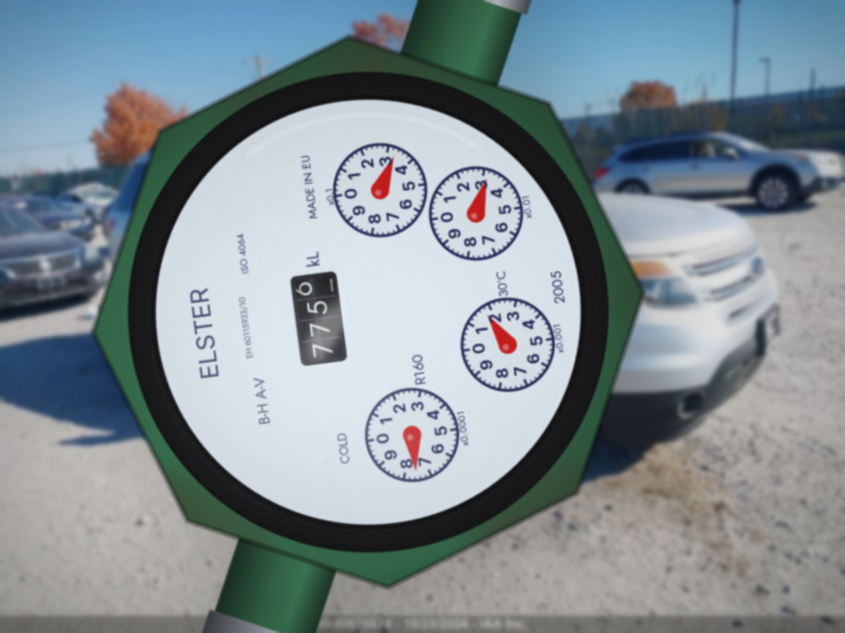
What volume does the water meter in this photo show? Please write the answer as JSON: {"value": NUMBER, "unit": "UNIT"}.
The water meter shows {"value": 7756.3317, "unit": "kL"}
